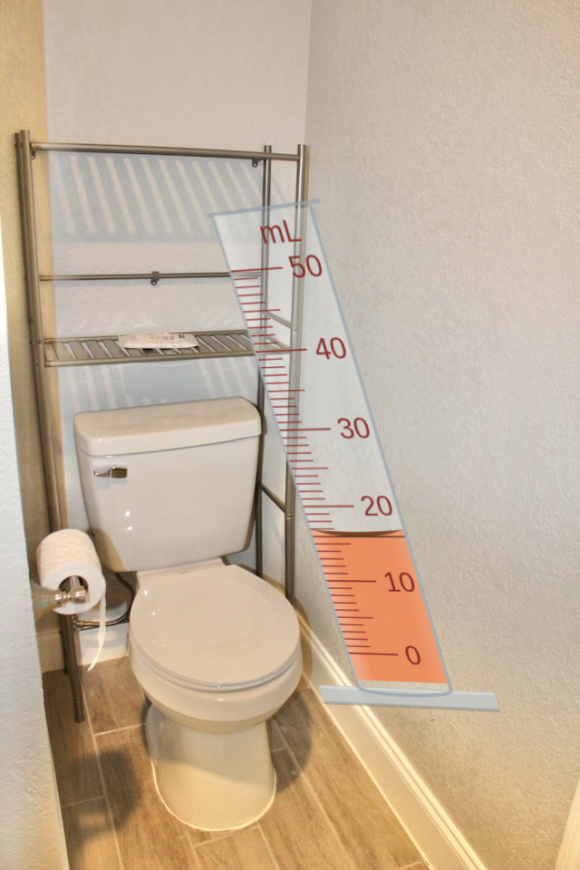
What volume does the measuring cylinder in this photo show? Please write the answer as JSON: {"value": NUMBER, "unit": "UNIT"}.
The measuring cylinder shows {"value": 16, "unit": "mL"}
